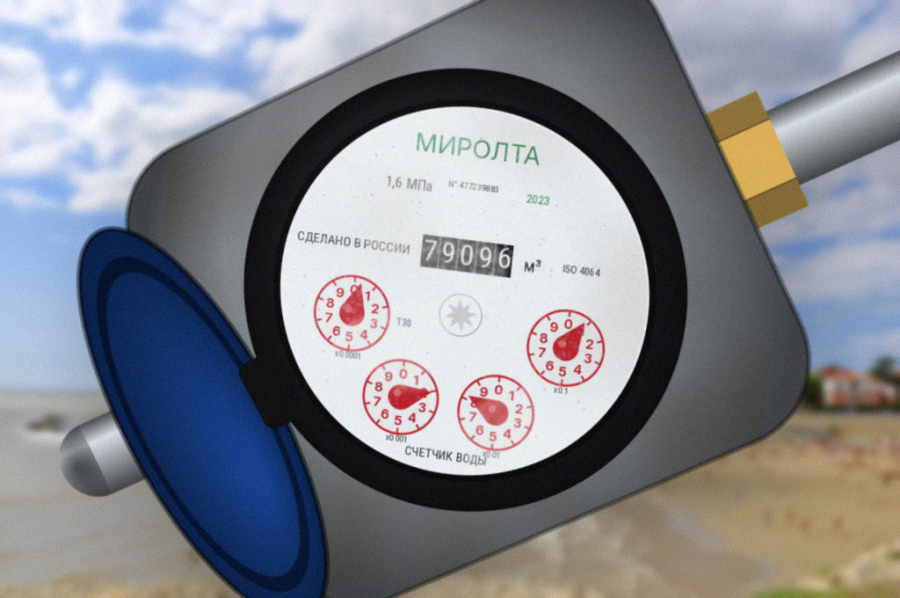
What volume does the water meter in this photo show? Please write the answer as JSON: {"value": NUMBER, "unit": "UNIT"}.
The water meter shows {"value": 79096.0820, "unit": "m³"}
